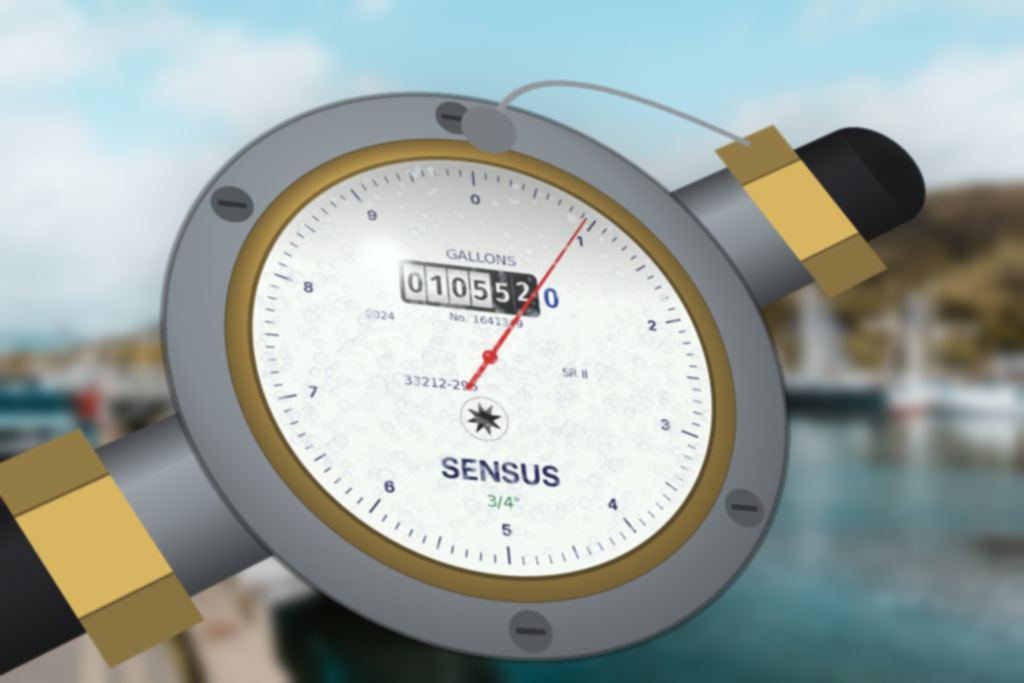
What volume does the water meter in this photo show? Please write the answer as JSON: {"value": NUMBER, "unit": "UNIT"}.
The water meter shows {"value": 105520.9, "unit": "gal"}
